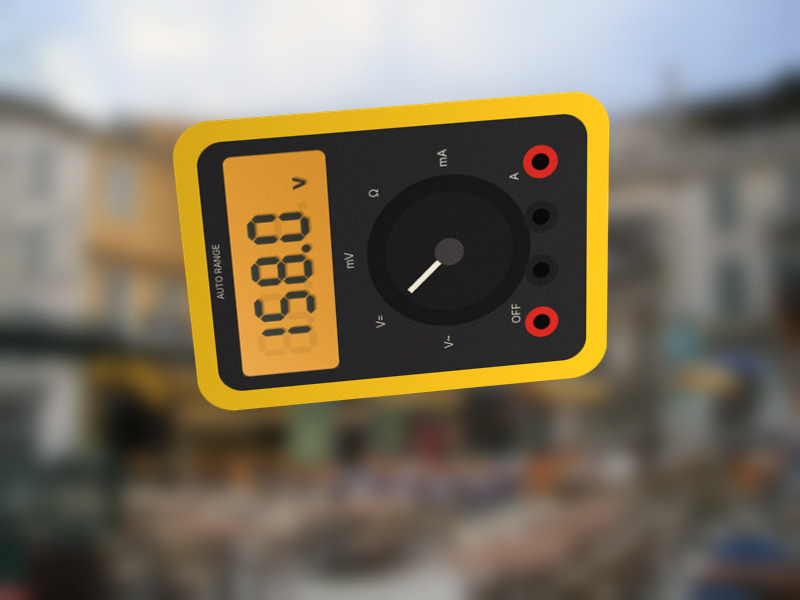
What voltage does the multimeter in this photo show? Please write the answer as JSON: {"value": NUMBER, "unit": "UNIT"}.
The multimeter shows {"value": 158.0, "unit": "V"}
